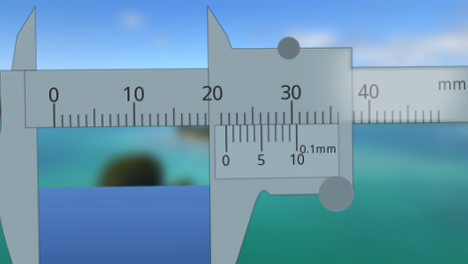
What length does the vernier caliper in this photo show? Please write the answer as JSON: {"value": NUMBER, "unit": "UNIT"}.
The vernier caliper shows {"value": 21.6, "unit": "mm"}
